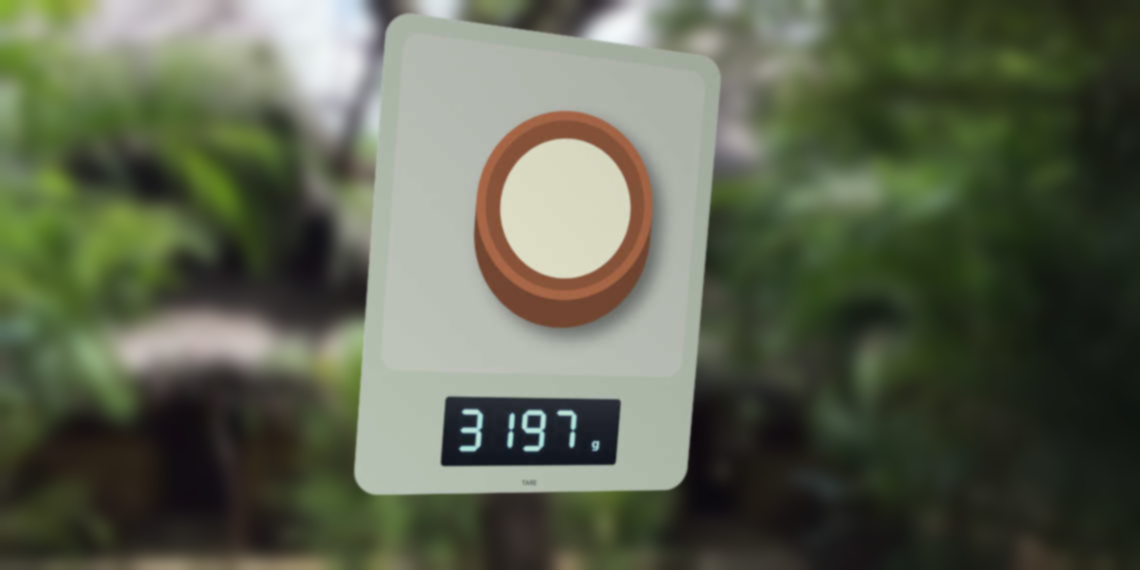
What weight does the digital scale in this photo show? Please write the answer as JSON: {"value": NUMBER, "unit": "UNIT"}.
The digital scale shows {"value": 3197, "unit": "g"}
